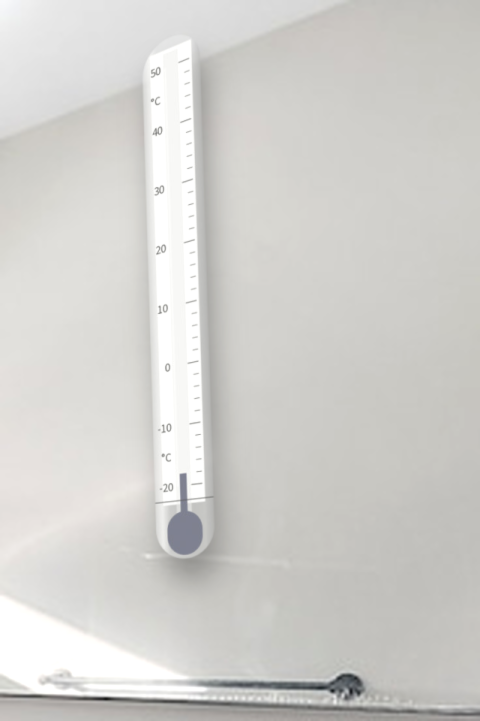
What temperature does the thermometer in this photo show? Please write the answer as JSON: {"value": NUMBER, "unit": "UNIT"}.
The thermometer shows {"value": -18, "unit": "°C"}
